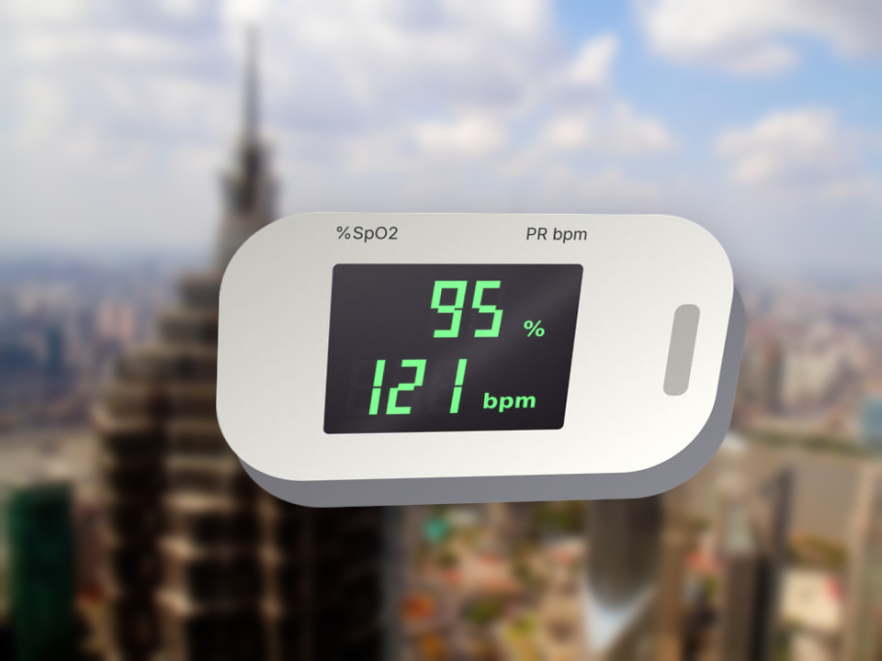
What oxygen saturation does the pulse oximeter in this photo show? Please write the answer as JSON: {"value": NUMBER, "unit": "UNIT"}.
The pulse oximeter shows {"value": 95, "unit": "%"}
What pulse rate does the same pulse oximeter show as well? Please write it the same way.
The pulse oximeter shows {"value": 121, "unit": "bpm"}
